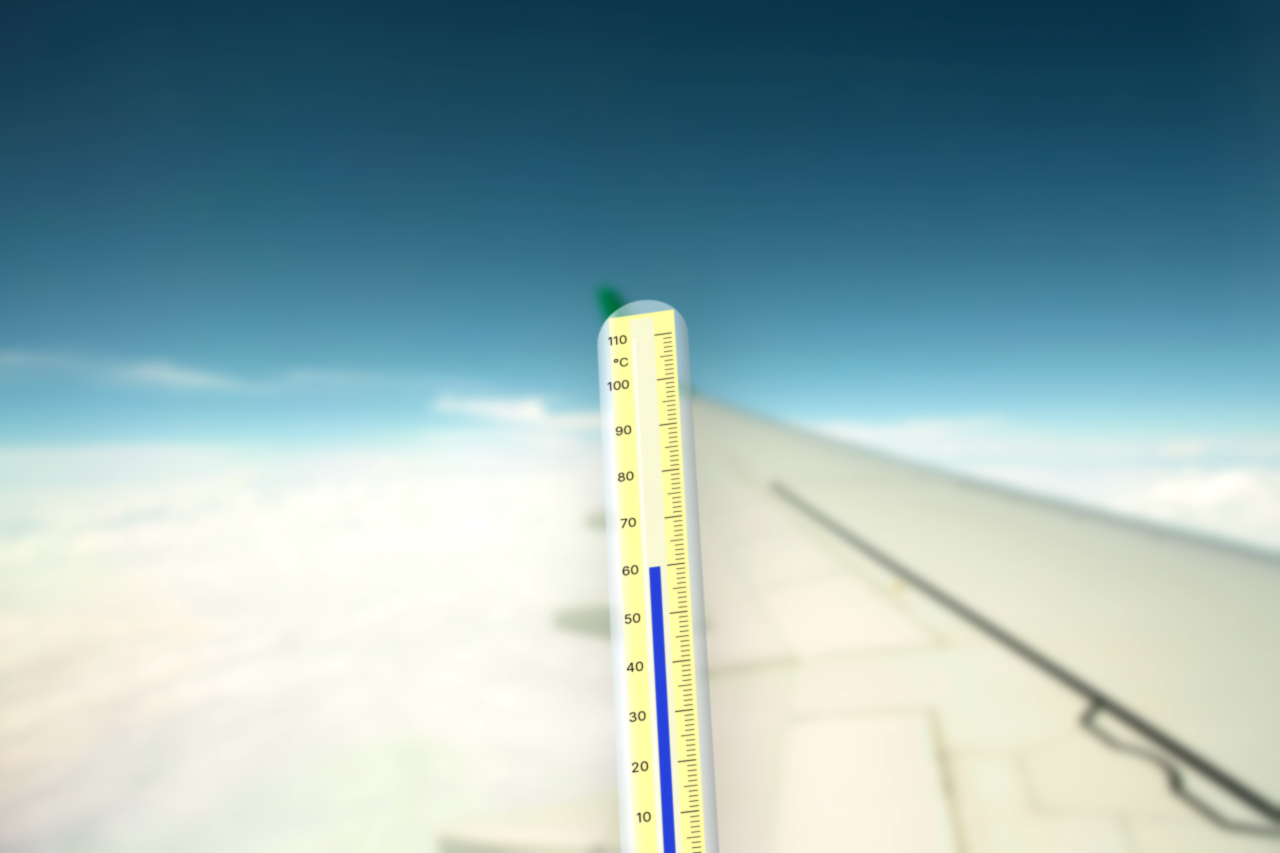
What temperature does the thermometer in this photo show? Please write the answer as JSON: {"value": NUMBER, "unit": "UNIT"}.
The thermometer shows {"value": 60, "unit": "°C"}
